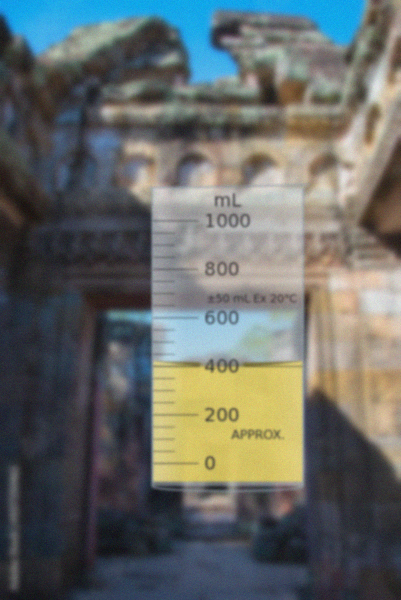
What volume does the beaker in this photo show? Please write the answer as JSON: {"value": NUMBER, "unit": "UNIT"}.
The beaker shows {"value": 400, "unit": "mL"}
